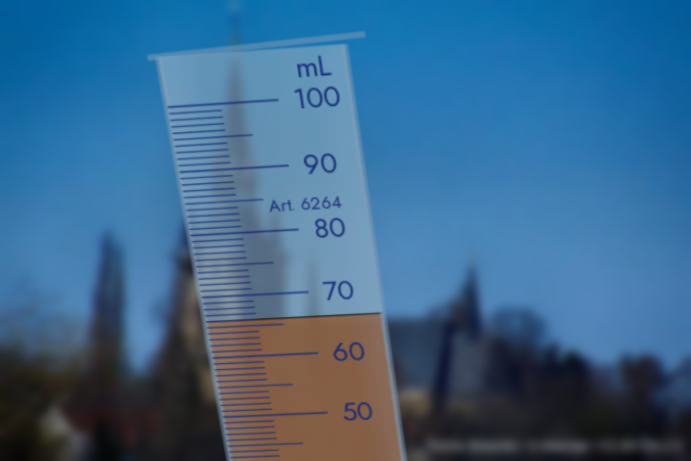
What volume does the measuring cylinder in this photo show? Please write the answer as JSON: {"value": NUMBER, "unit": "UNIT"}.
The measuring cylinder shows {"value": 66, "unit": "mL"}
